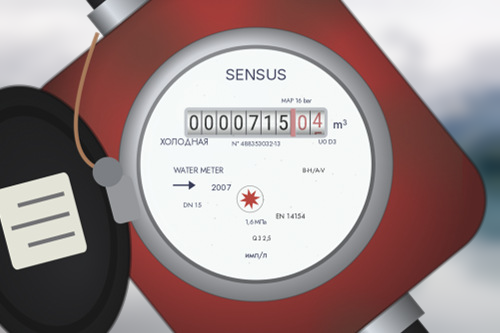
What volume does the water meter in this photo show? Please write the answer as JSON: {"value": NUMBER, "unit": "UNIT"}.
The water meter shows {"value": 715.04, "unit": "m³"}
